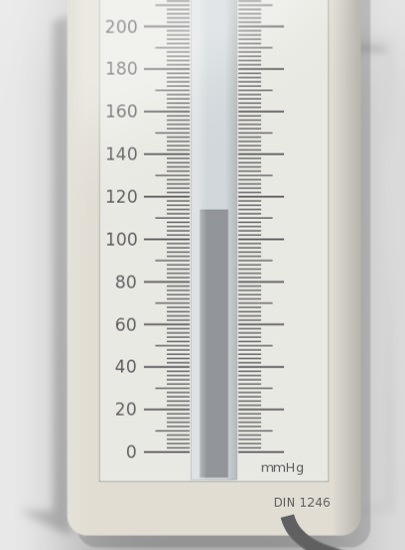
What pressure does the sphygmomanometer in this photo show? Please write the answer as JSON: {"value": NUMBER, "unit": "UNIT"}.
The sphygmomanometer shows {"value": 114, "unit": "mmHg"}
